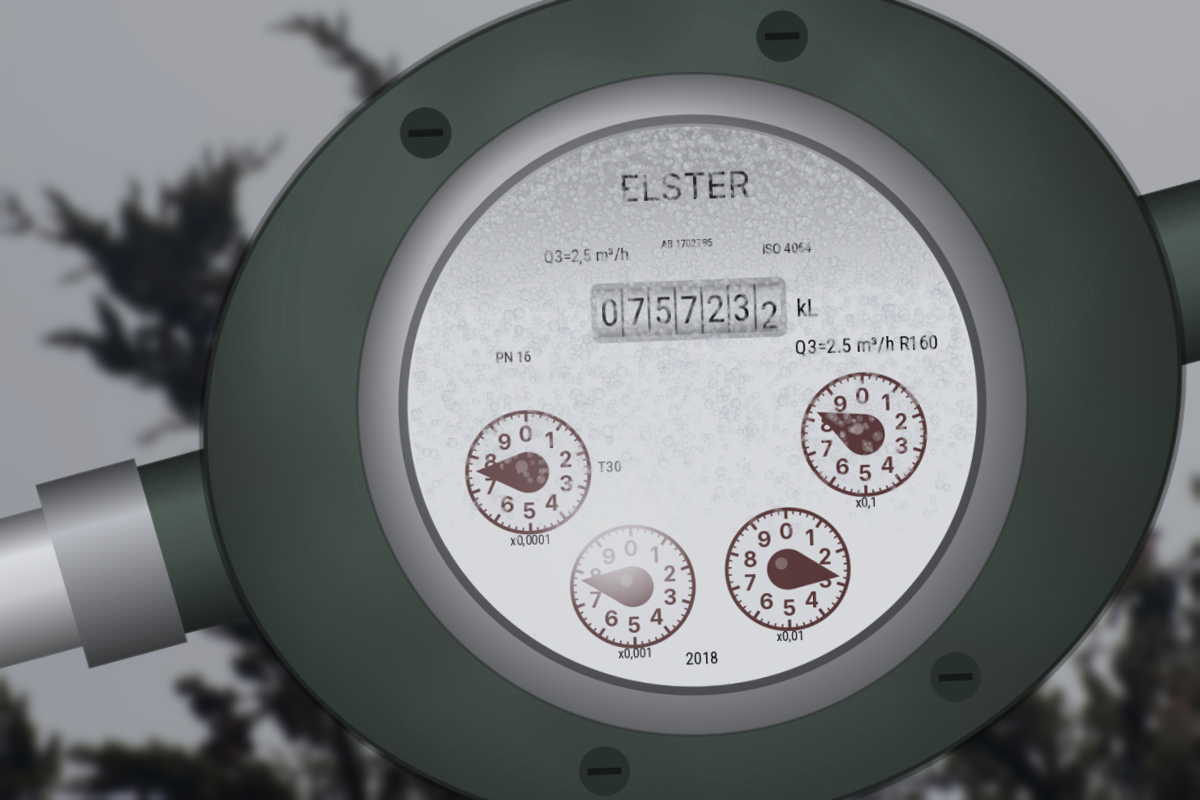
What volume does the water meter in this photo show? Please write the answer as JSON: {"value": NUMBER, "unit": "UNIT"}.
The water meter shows {"value": 757231.8277, "unit": "kL"}
